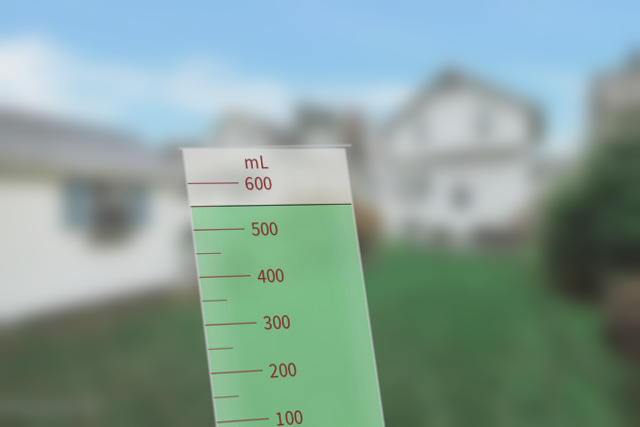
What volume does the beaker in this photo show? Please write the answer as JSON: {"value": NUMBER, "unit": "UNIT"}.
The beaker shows {"value": 550, "unit": "mL"}
